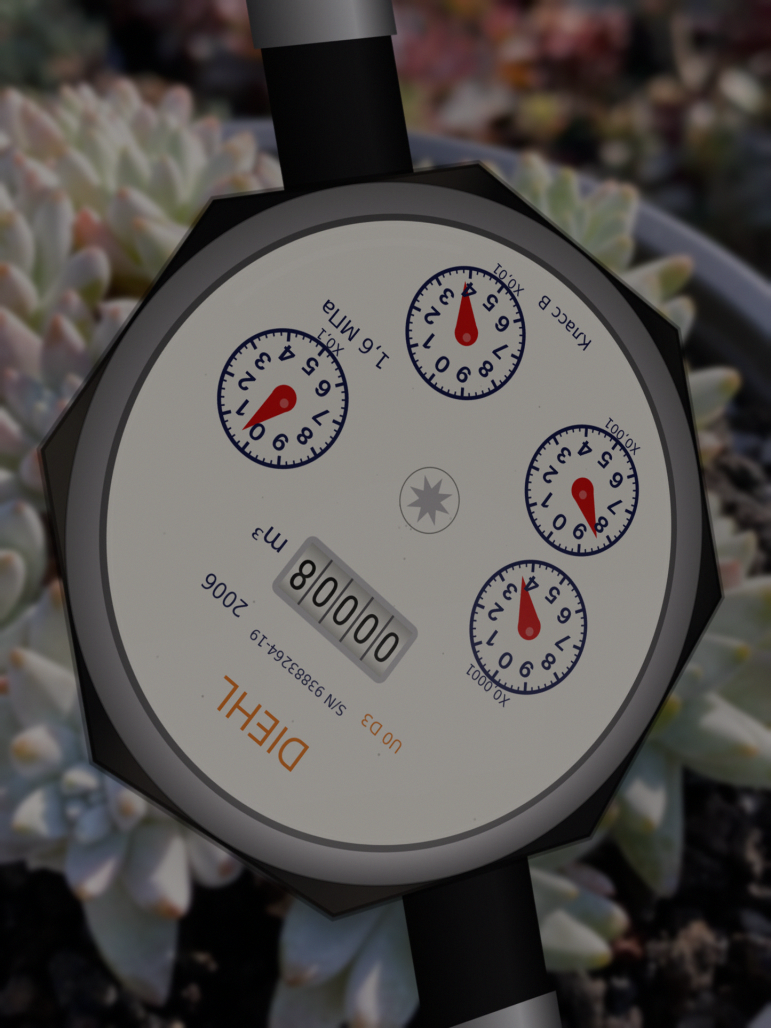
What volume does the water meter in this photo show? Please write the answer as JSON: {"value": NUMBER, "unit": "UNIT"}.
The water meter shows {"value": 8.0383, "unit": "m³"}
